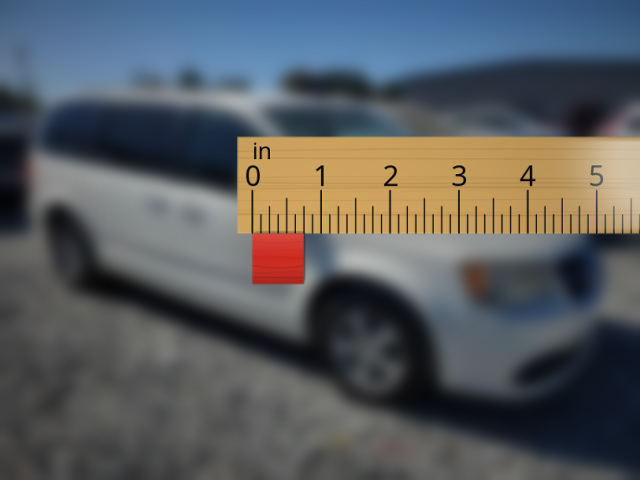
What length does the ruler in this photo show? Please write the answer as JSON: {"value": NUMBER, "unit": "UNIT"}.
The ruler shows {"value": 0.75, "unit": "in"}
